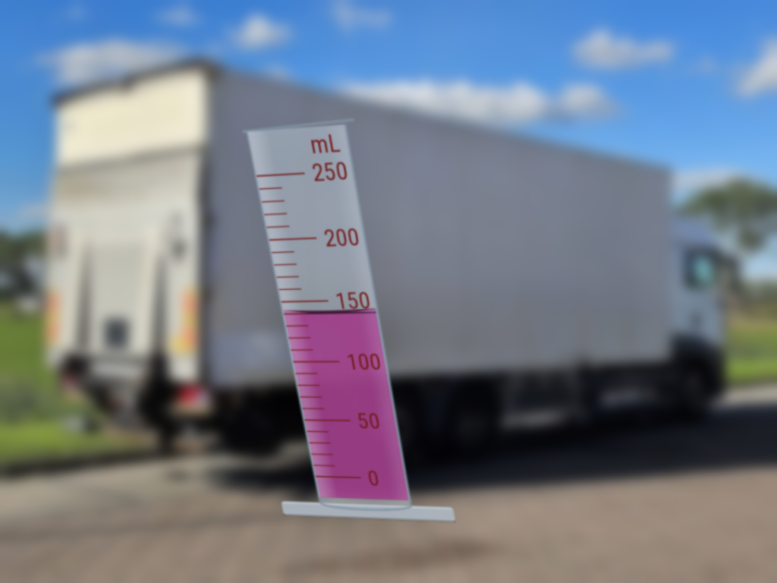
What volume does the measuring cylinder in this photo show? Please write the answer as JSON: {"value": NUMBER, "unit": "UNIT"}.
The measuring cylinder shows {"value": 140, "unit": "mL"}
